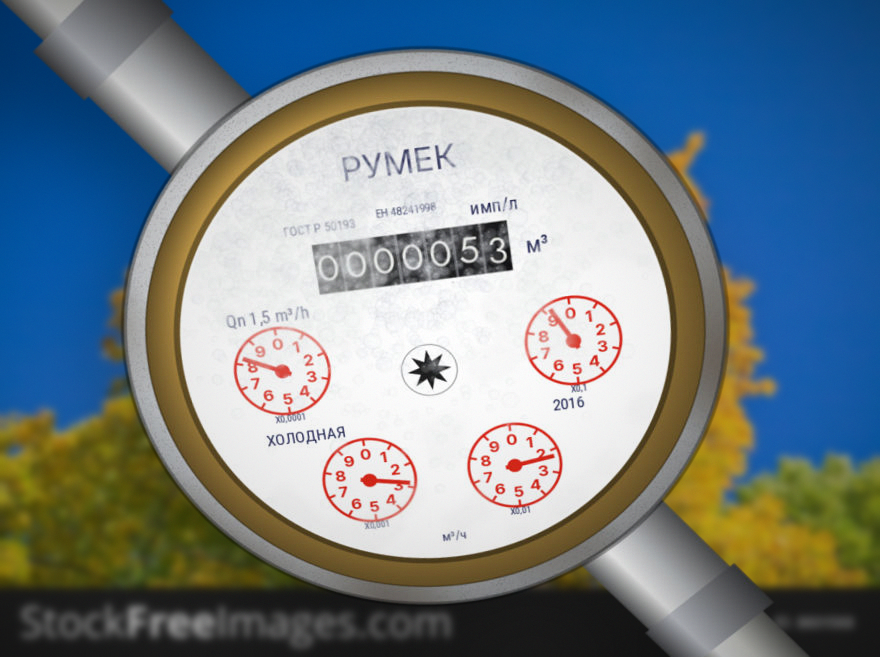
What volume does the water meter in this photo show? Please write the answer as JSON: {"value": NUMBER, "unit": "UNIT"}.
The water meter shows {"value": 52.9228, "unit": "m³"}
